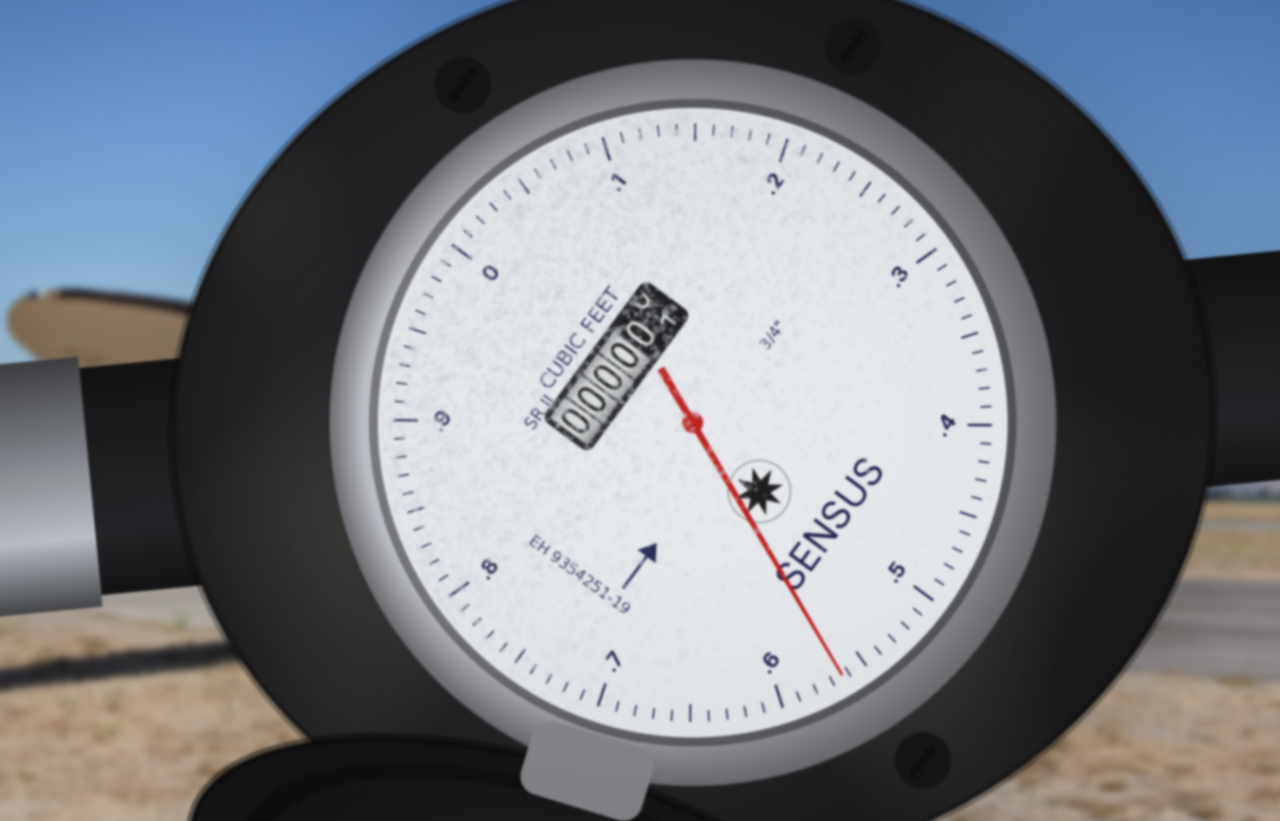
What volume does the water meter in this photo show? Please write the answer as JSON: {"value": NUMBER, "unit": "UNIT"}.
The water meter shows {"value": 0.56, "unit": "ft³"}
